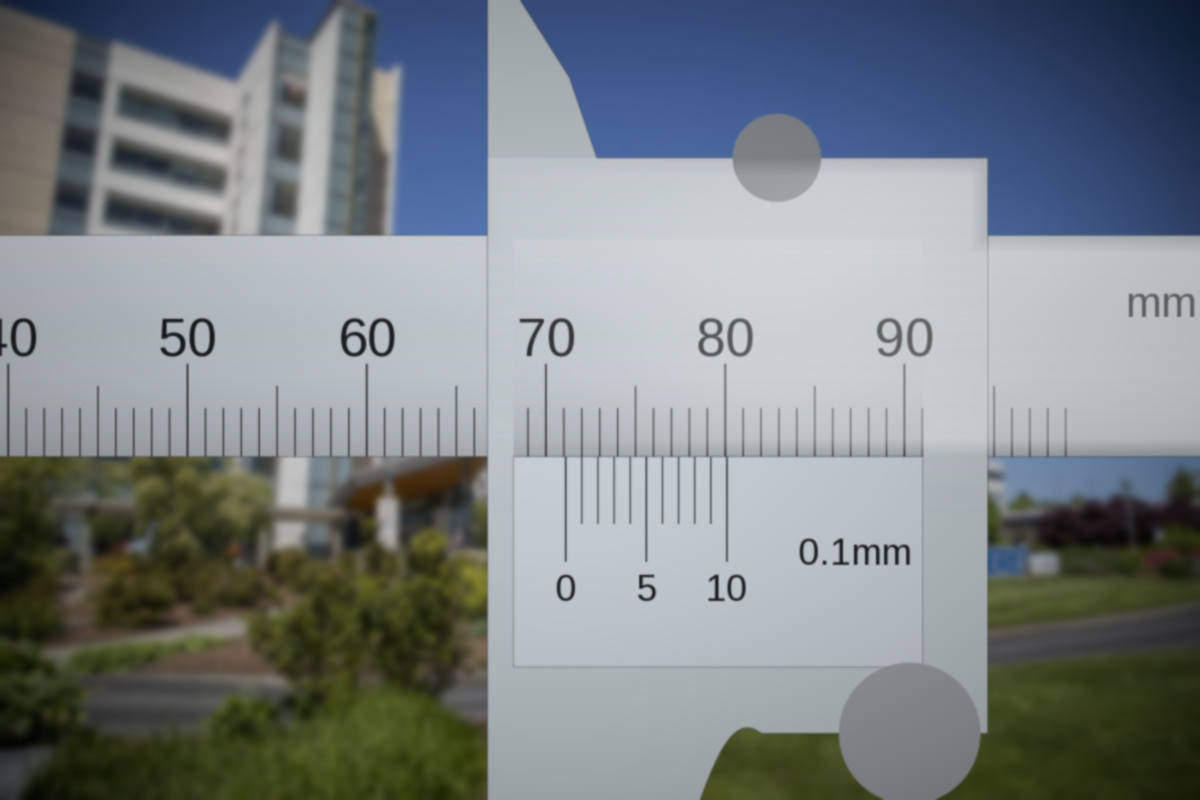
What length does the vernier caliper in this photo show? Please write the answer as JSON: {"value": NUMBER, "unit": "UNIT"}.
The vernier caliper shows {"value": 71.1, "unit": "mm"}
